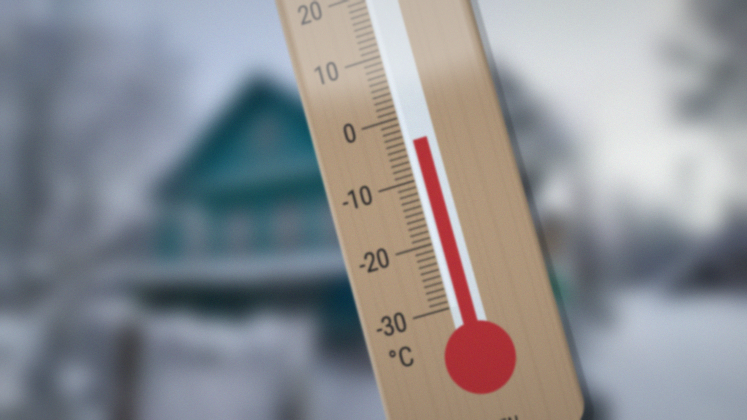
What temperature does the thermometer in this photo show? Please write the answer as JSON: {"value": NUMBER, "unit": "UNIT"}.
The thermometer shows {"value": -4, "unit": "°C"}
